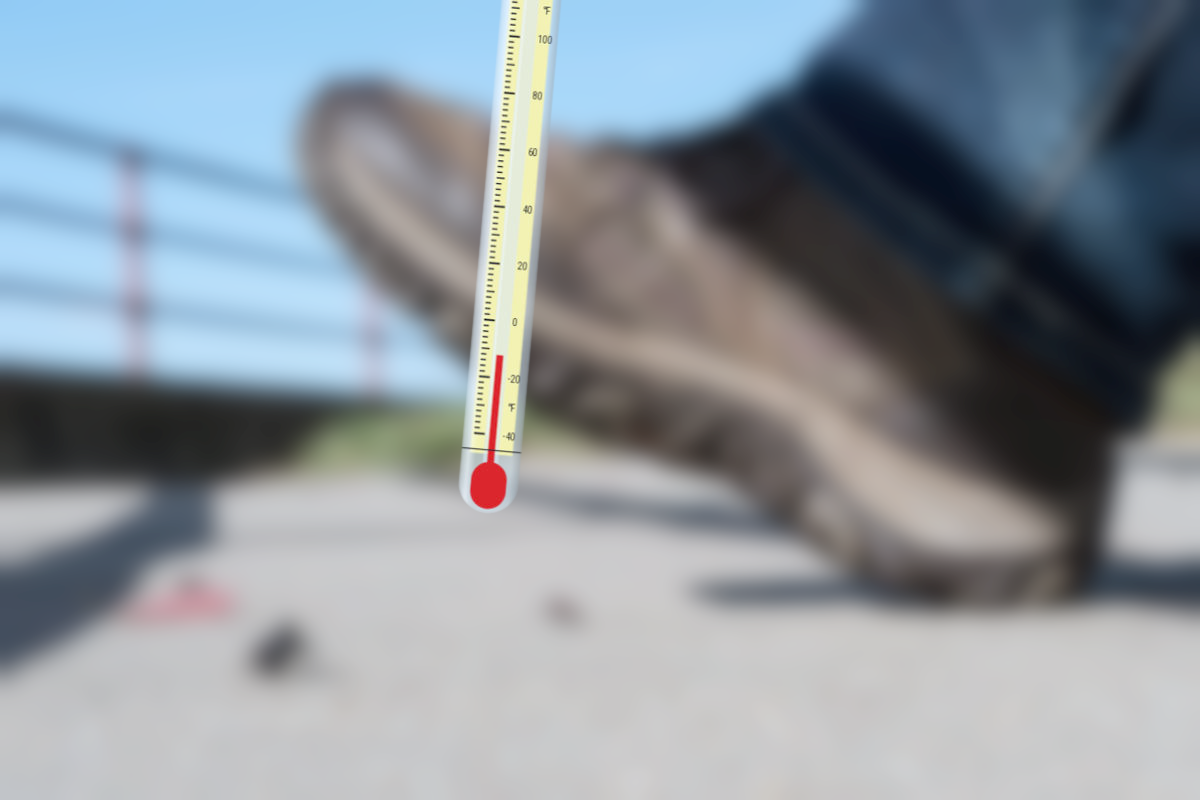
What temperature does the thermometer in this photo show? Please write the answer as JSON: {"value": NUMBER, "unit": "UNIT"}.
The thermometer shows {"value": -12, "unit": "°F"}
